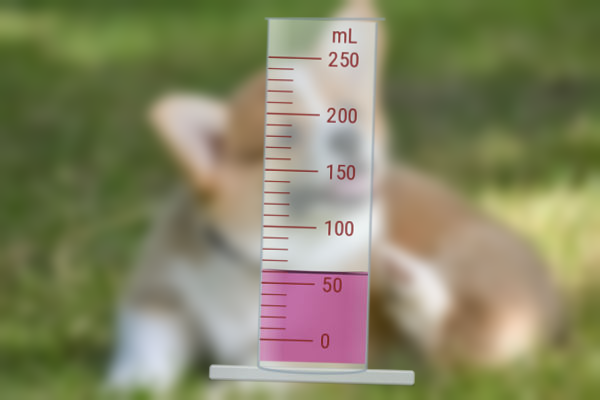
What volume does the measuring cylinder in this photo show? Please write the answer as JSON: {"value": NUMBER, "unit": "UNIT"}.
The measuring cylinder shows {"value": 60, "unit": "mL"}
